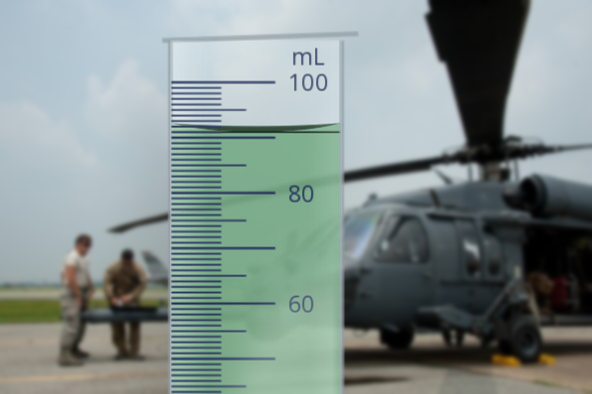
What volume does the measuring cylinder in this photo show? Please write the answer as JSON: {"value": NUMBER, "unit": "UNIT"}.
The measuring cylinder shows {"value": 91, "unit": "mL"}
